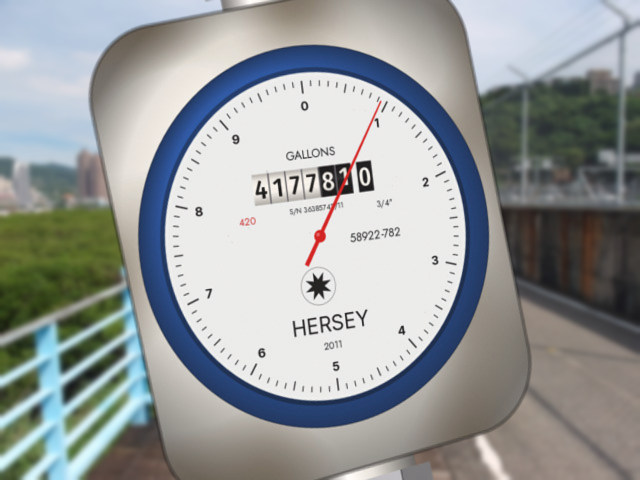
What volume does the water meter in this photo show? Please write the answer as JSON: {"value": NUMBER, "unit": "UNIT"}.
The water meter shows {"value": 4177810.9, "unit": "gal"}
